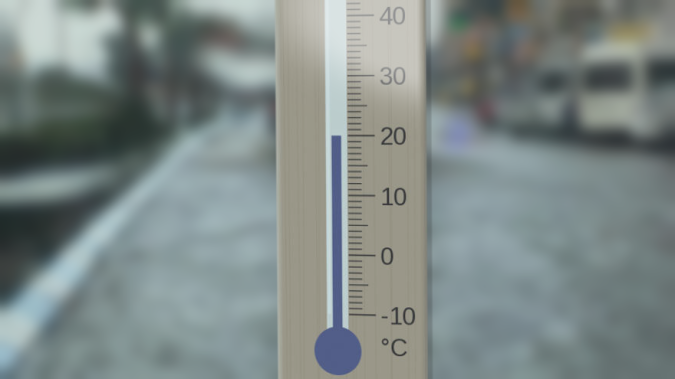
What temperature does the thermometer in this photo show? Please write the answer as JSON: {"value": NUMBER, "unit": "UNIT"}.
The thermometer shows {"value": 20, "unit": "°C"}
